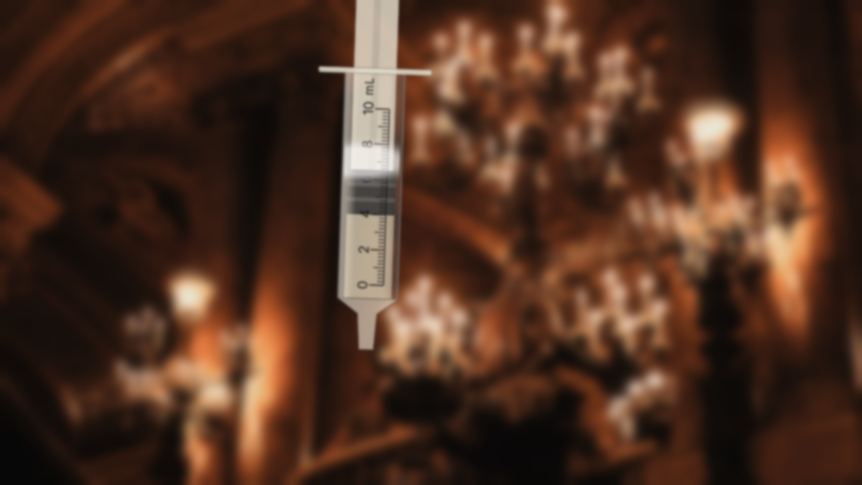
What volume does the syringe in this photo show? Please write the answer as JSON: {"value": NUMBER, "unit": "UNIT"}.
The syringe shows {"value": 4, "unit": "mL"}
